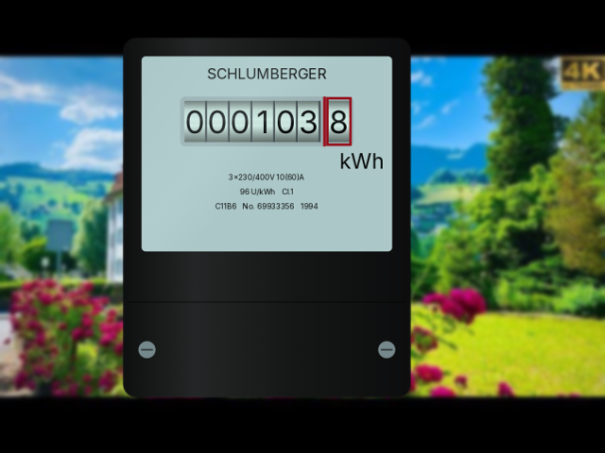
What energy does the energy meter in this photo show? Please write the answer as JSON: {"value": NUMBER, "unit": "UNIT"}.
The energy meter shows {"value": 103.8, "unit": "kWh"}
